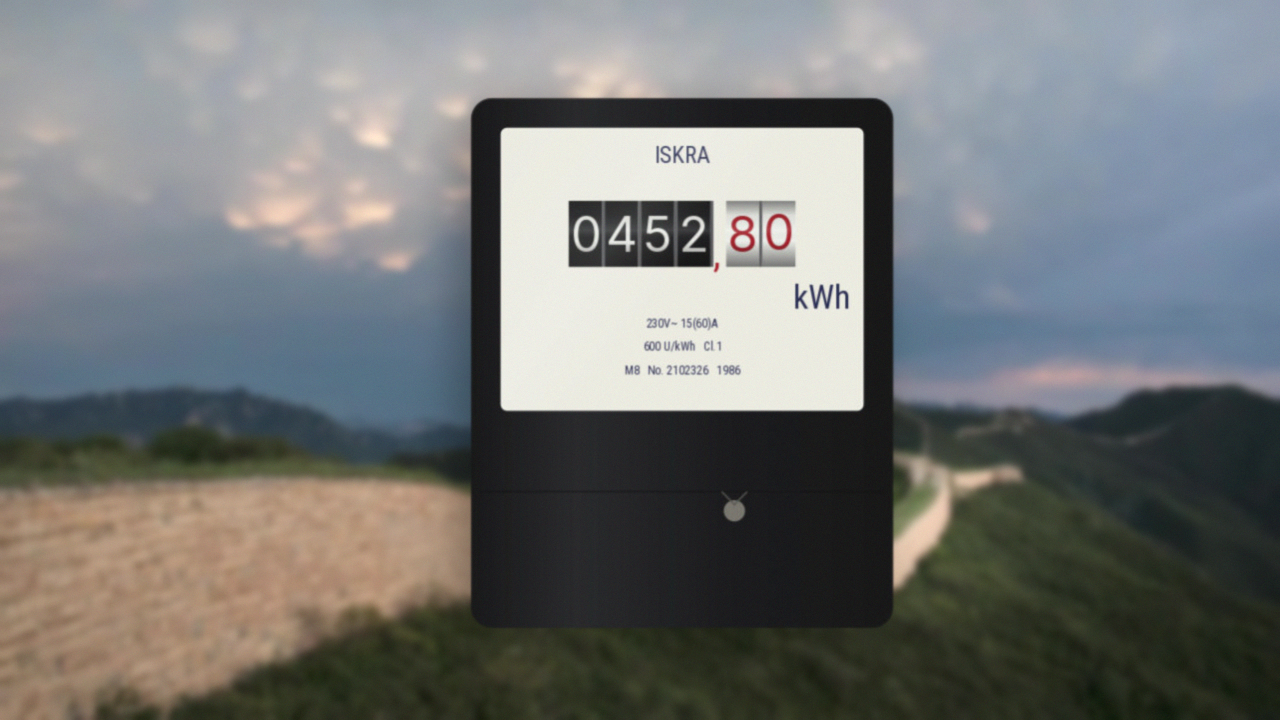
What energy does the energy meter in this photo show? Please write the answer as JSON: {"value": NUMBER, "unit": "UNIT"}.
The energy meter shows {"value": 452.80, "unit": "kWh"}
